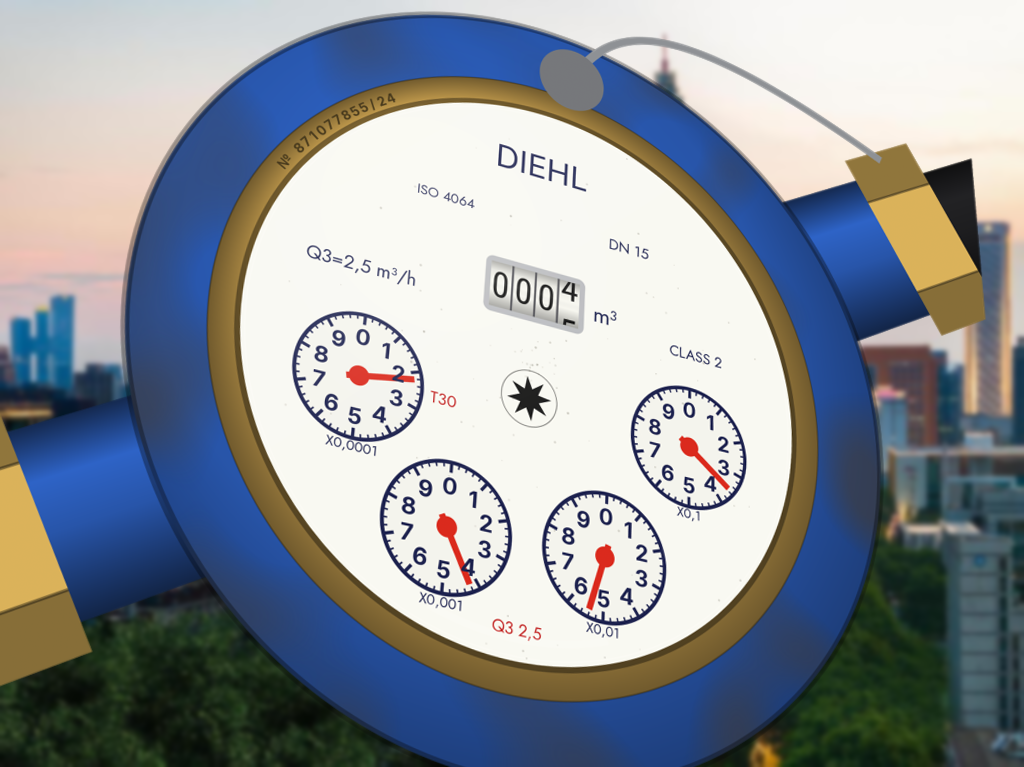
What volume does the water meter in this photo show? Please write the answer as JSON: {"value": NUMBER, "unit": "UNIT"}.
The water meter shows {"value": 4.3542, "unit": "m³"}
